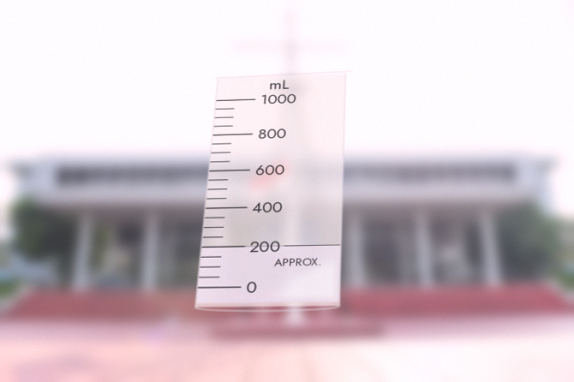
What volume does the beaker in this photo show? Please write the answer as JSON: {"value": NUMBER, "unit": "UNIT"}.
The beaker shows {"value": 200, "unit": "mL"}
